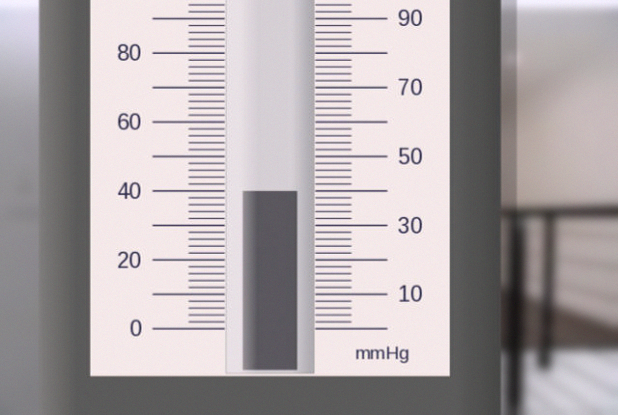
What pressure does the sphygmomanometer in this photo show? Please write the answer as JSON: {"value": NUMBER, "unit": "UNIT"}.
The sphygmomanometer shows {"value": 40, "unit": "mmHg"}
